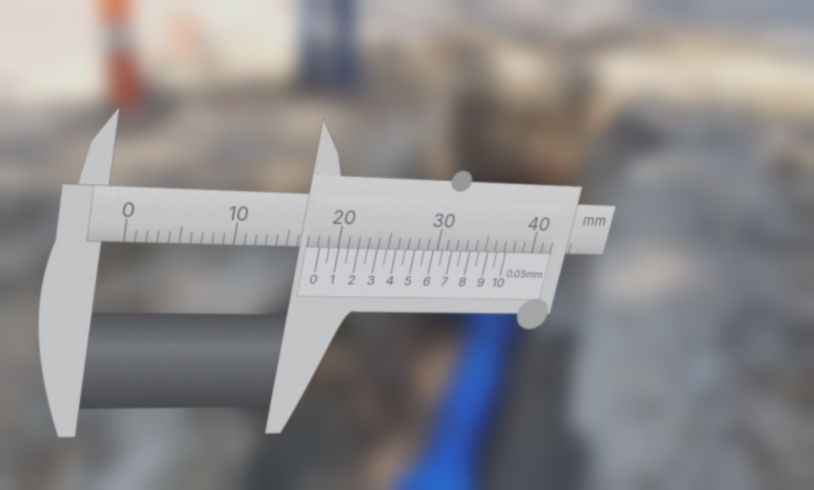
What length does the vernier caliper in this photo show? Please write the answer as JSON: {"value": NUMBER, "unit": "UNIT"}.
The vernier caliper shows {"value": 18.2, "unit": "mm"}
